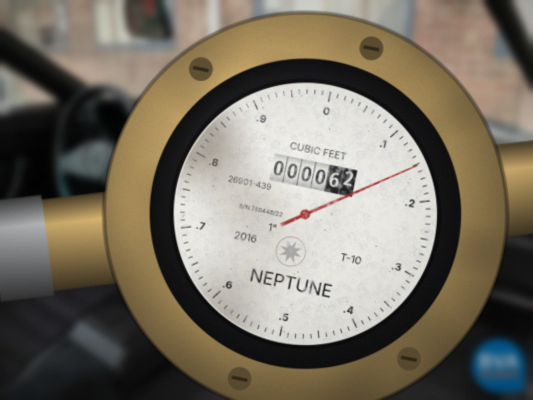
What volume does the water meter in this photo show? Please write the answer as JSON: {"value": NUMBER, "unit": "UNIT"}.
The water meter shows {"value": 62.15, "unit": "ft³"}
